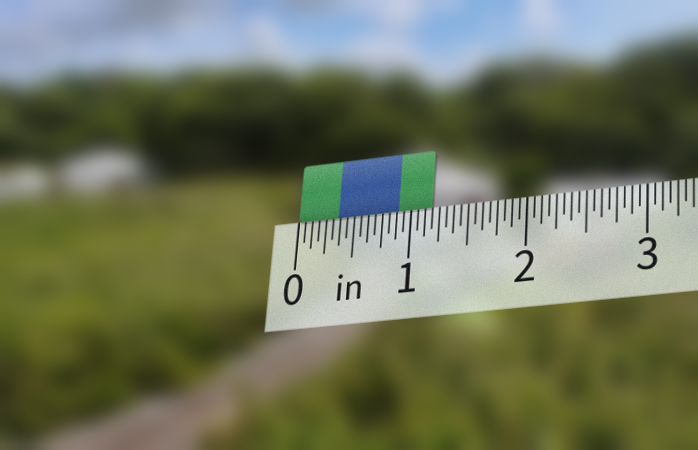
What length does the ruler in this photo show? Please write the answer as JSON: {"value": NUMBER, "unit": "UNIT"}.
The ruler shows {"value": 1.1875, "unit": "in"}
